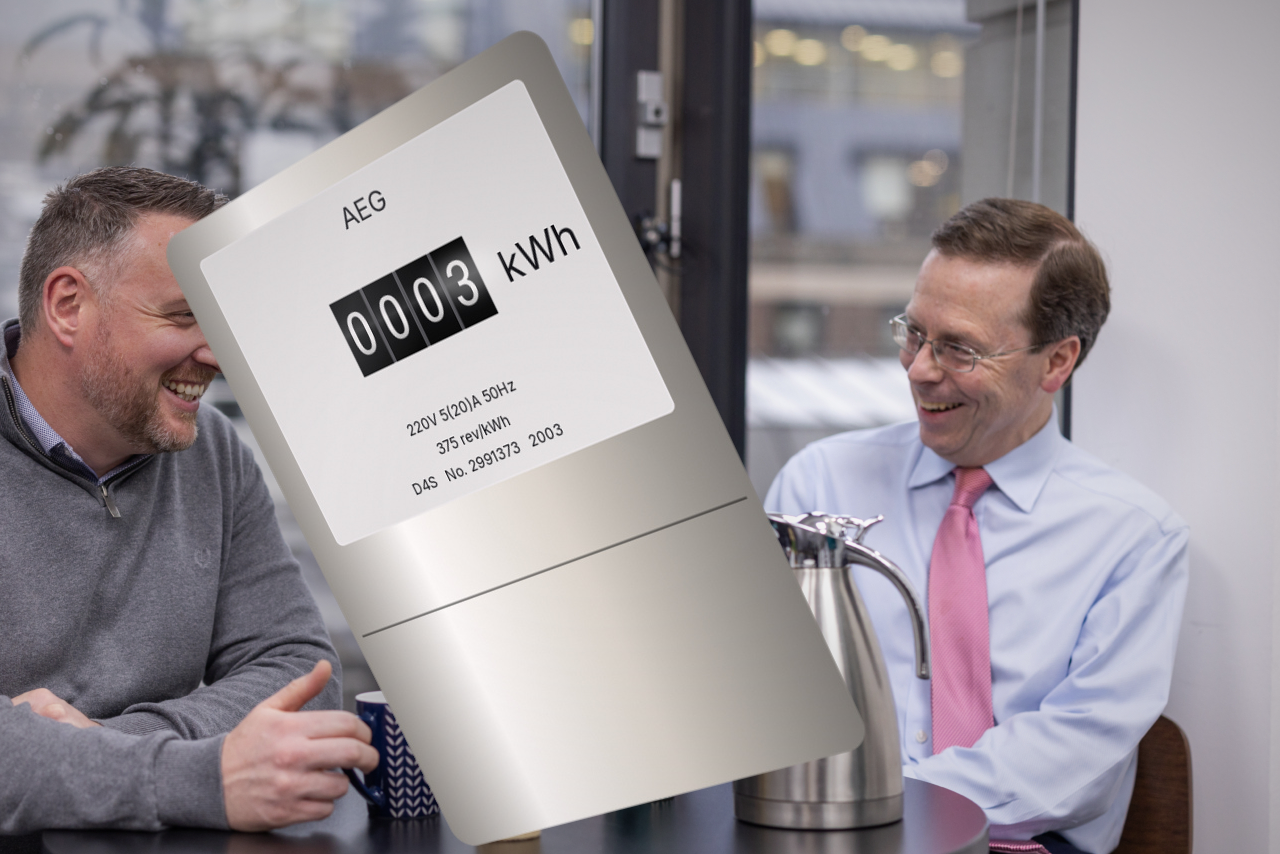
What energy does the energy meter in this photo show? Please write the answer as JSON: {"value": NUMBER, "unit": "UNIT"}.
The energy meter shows {"value": 3, "unit": "kWh"}
